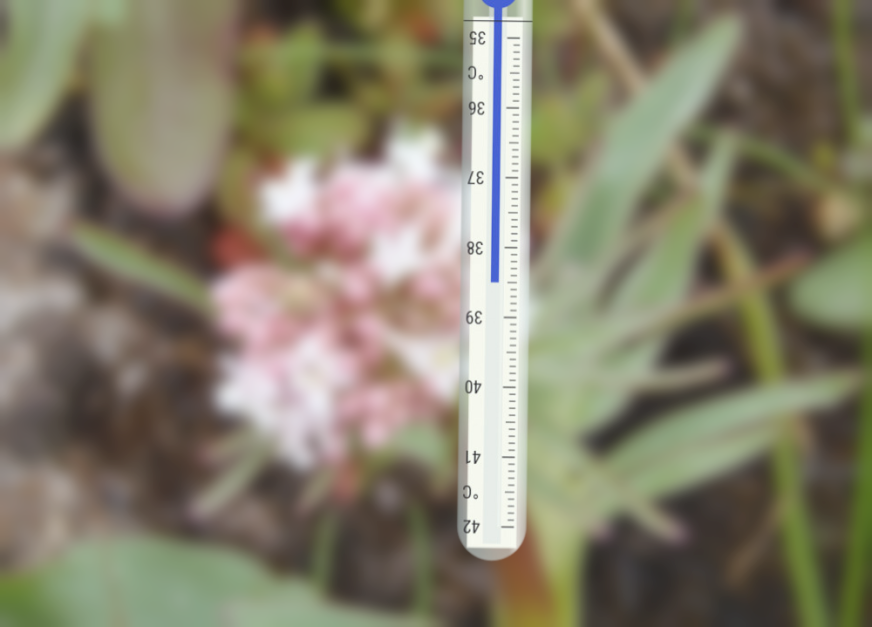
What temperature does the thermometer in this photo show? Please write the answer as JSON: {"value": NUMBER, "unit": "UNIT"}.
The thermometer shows {"value": 38.5, "unit": "°C"}
